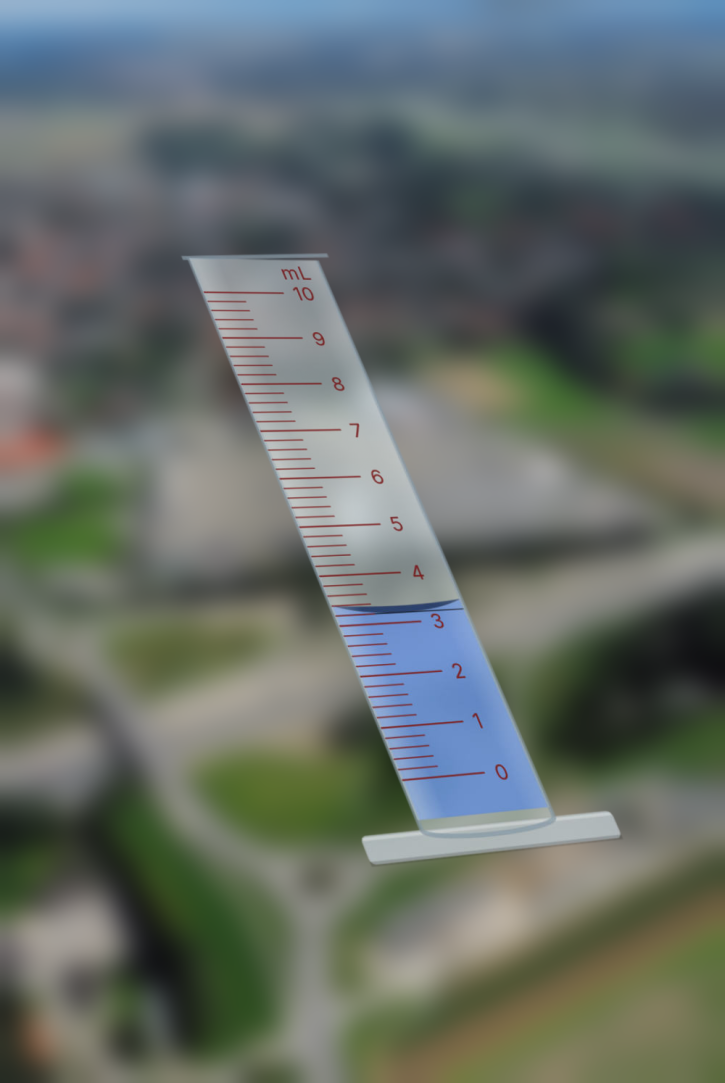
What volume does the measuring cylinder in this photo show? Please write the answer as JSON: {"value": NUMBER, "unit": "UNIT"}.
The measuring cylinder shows {"value": 3.2, "unit": "mL"}
